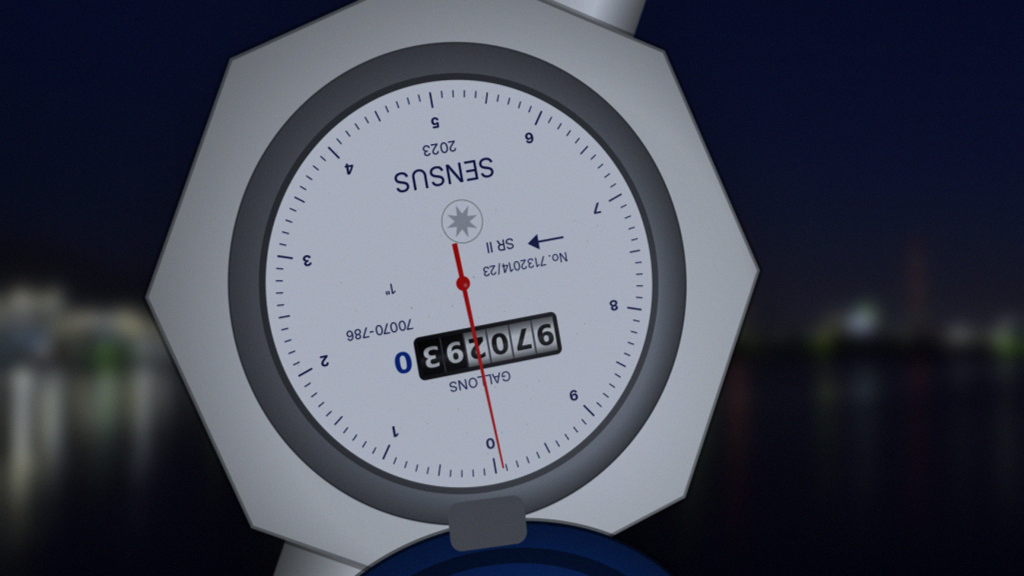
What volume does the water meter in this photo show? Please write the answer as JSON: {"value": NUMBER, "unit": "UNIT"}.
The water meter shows {"value": 9702929.9, "unit": "gal"}
